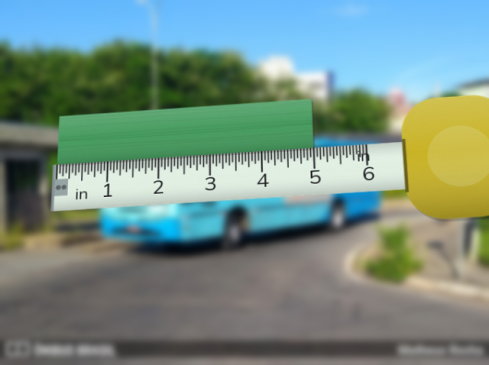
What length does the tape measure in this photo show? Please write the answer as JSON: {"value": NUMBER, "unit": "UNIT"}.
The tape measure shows {"value": 5, "unit": "in"}
